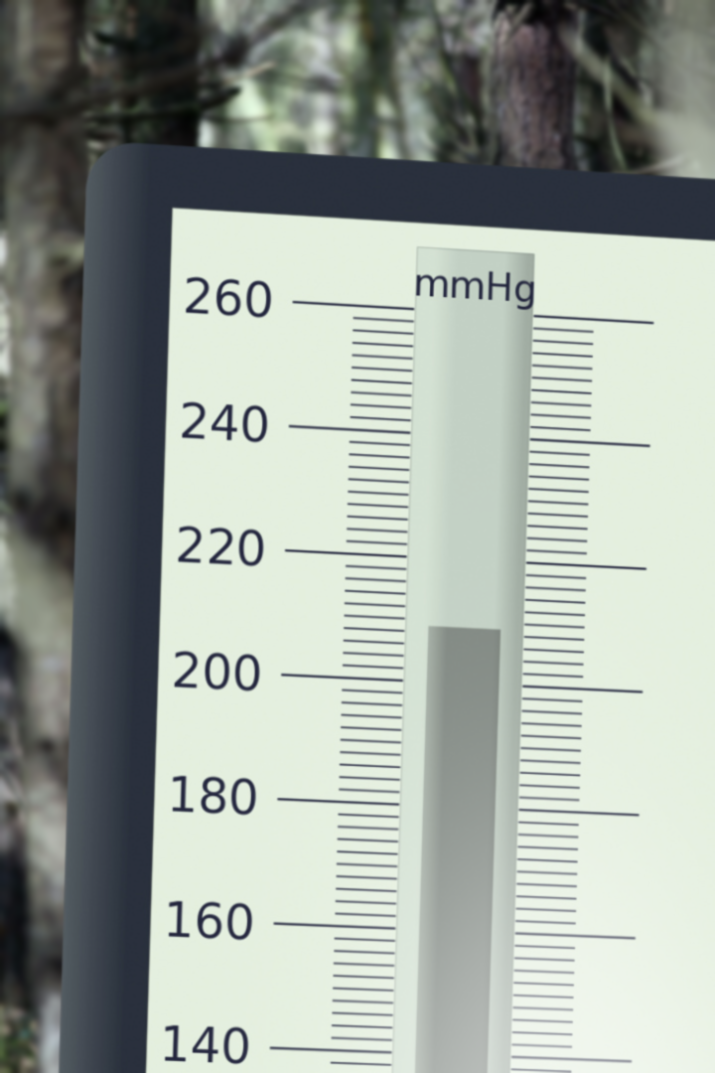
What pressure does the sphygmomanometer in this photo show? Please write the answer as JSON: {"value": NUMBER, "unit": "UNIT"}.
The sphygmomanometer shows {"value": 209, "unit": "mmHg"}
